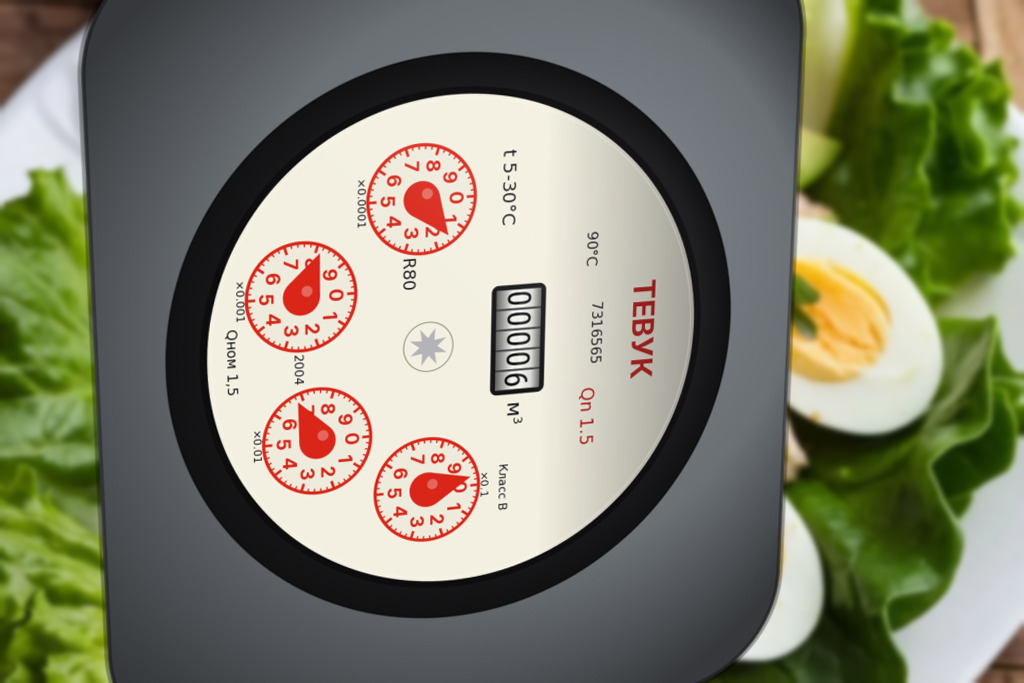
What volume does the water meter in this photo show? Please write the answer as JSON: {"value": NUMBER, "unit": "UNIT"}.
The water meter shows {"value": 5.9681, "unit": "m³"}
